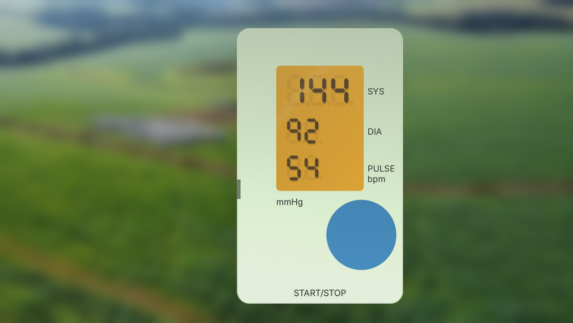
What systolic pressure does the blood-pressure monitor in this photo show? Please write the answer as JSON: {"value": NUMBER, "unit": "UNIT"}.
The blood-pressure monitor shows {"value": 144, "unit": "mmHg"}
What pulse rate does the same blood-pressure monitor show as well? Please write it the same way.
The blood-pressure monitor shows {"value": 54, "unit": "bpm"}
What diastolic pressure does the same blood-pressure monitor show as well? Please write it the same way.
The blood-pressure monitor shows {"value": 92, "unit": "mmHg"}
